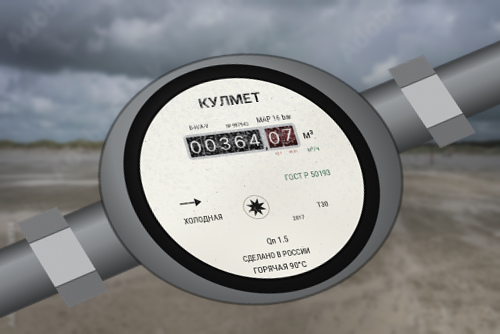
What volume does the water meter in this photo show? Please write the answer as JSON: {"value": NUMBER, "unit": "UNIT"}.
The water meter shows {"value": 364.07, "unit": "m³"}
